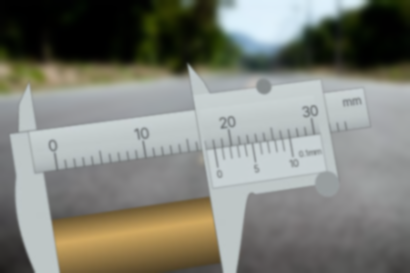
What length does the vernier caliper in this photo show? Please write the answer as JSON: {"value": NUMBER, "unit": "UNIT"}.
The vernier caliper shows {"value": 18.0, "unit": "mm"}
